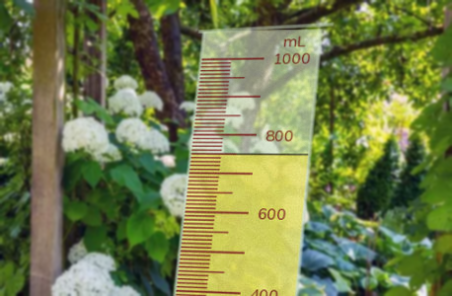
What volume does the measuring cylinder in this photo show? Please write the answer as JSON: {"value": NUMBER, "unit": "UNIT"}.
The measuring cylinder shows {"value": 750, "unit": "mL"}
